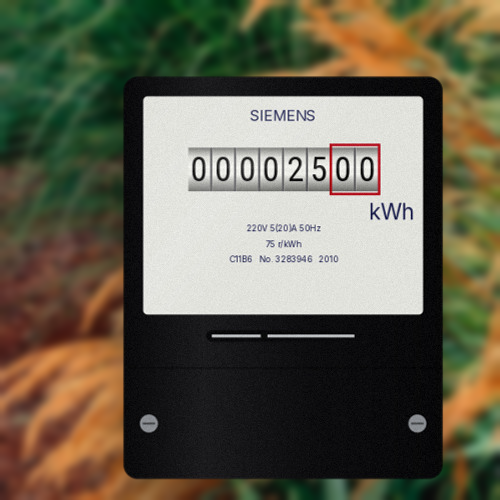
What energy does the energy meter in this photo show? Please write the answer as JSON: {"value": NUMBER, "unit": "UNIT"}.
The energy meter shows {"value": 25.00, "unit": "kWh"}
